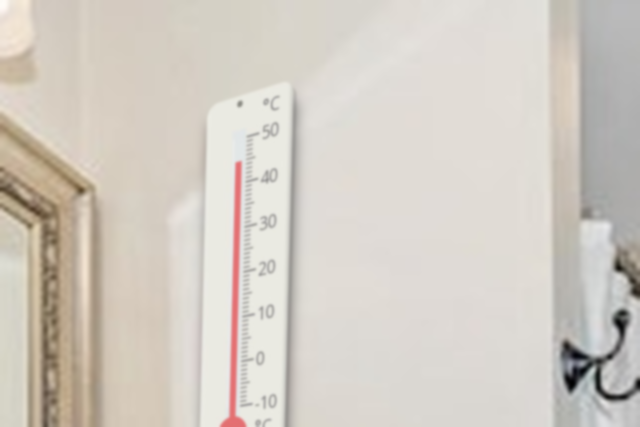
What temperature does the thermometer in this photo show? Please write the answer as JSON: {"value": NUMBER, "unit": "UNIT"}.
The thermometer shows {"value": 45, "unit": "°C"}
